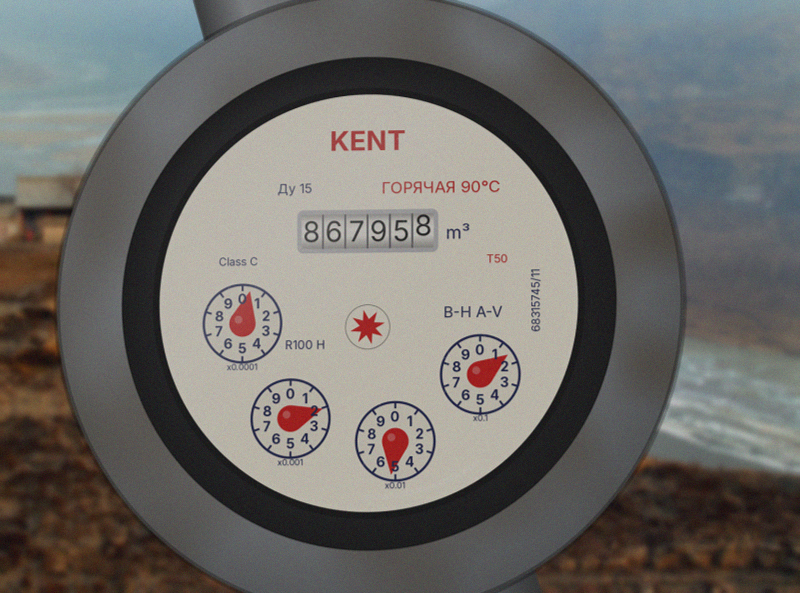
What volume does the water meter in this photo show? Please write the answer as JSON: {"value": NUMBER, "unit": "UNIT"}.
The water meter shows {"value": 867958.1520, "unit": "m³"}
